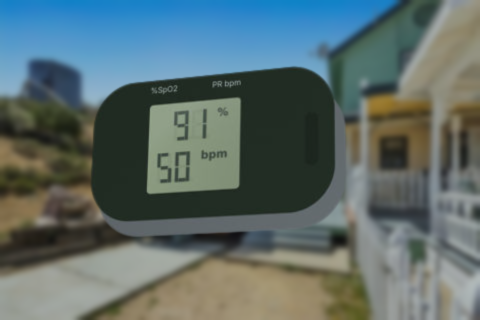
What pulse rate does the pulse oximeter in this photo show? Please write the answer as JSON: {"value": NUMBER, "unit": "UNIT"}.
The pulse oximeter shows {"value": 50, "unit": "bpm"}
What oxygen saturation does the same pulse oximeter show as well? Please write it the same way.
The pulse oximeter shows {"value": 91, "unit": "%"}
